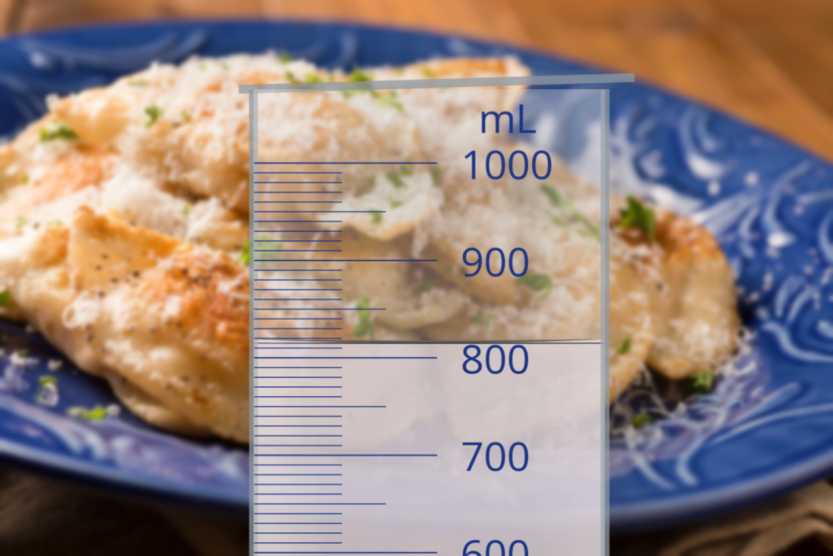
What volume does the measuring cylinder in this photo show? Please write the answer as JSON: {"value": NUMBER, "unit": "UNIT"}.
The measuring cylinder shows {"value": 815, "unit": "mL"}
